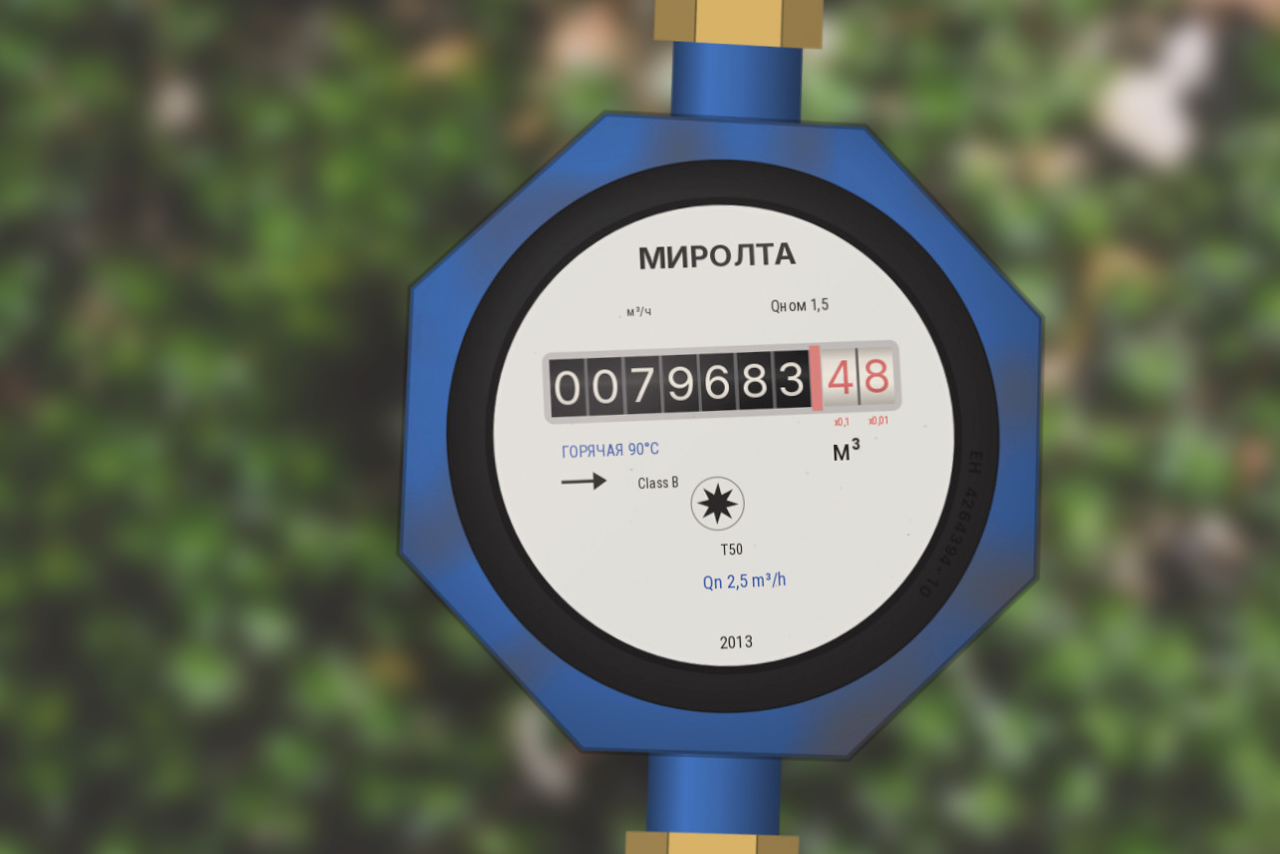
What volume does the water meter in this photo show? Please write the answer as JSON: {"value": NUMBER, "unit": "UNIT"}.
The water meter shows {"value": 79683.48, "unit": "m³"}
